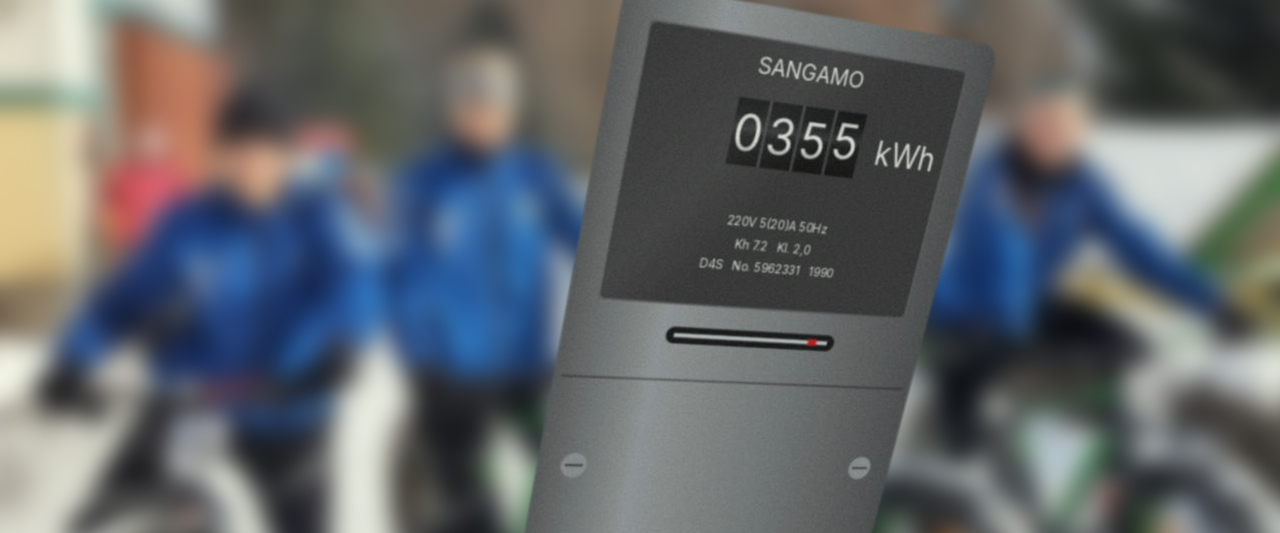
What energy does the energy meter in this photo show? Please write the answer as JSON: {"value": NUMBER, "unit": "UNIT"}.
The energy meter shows {"value": 355, "unit": "kWh"}
